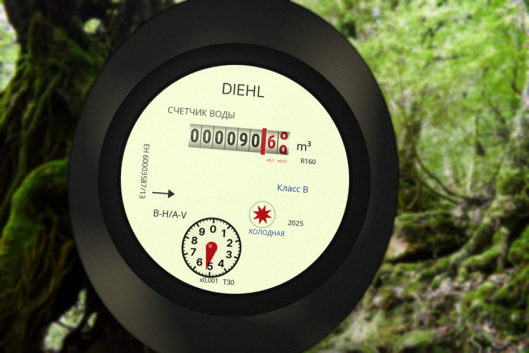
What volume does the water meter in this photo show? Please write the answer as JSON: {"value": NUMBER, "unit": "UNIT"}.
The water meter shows {"value": 90.685, "unit": "m³"}
